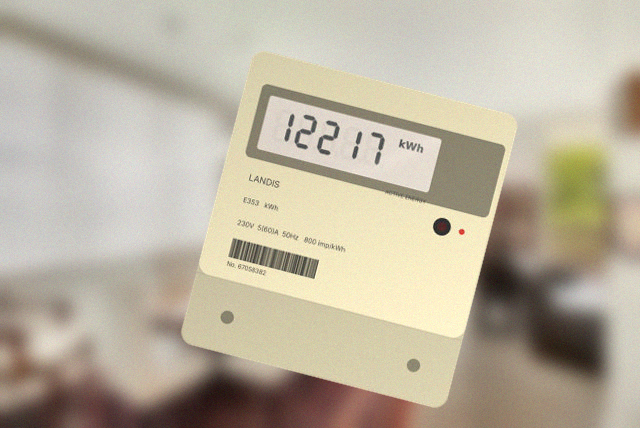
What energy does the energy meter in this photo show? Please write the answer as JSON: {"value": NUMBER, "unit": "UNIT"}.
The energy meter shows {"value": 12217, "unit": "kWh"}
